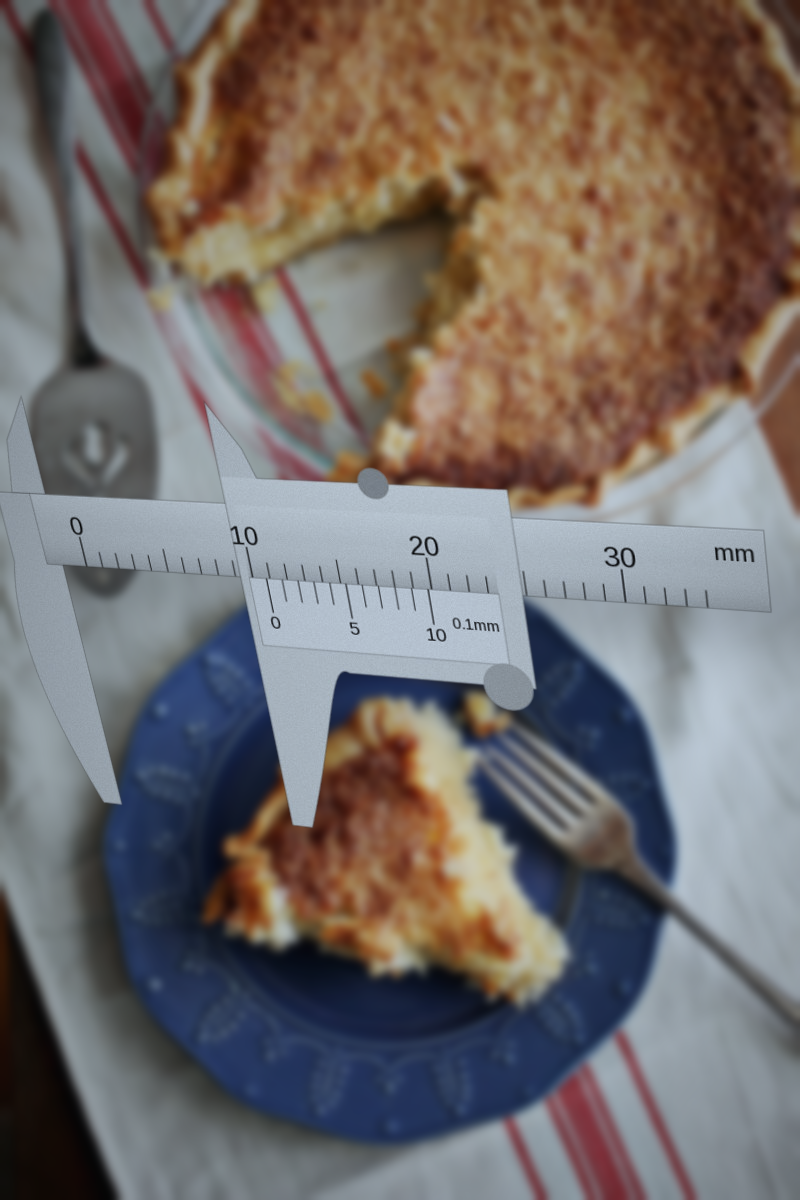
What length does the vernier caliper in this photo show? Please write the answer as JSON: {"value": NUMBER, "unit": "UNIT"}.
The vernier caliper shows {"value": 10.8, "unit": "mm"}
